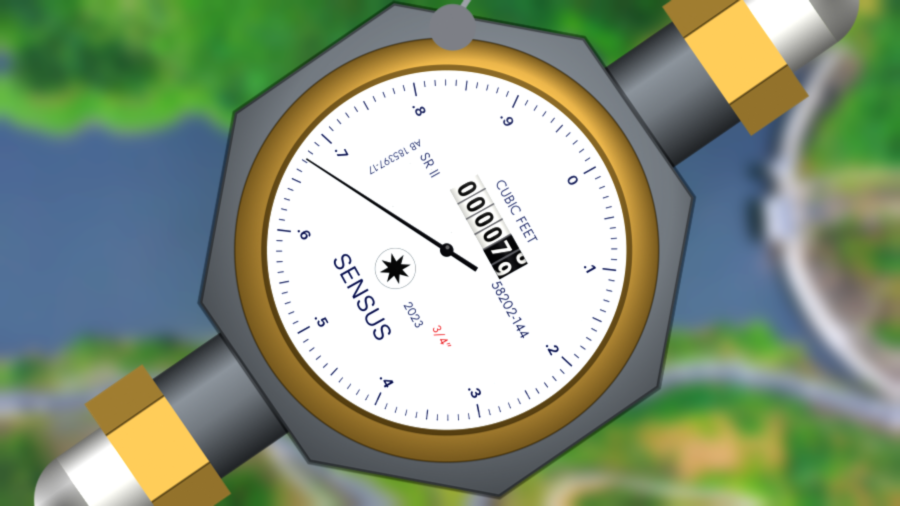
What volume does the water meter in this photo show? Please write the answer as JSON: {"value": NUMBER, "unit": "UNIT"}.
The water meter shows {"value": 78.67, "unit": "ft³"}
